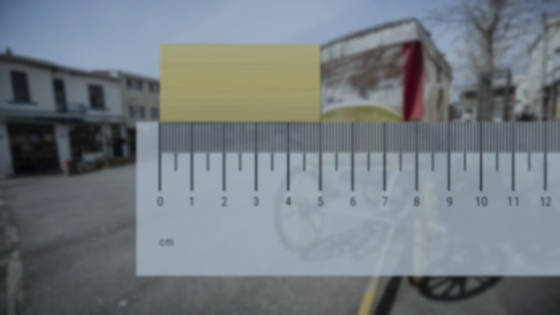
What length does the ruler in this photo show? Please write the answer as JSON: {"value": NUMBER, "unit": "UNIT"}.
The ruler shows {"value": 5, "unit": "cm"}
